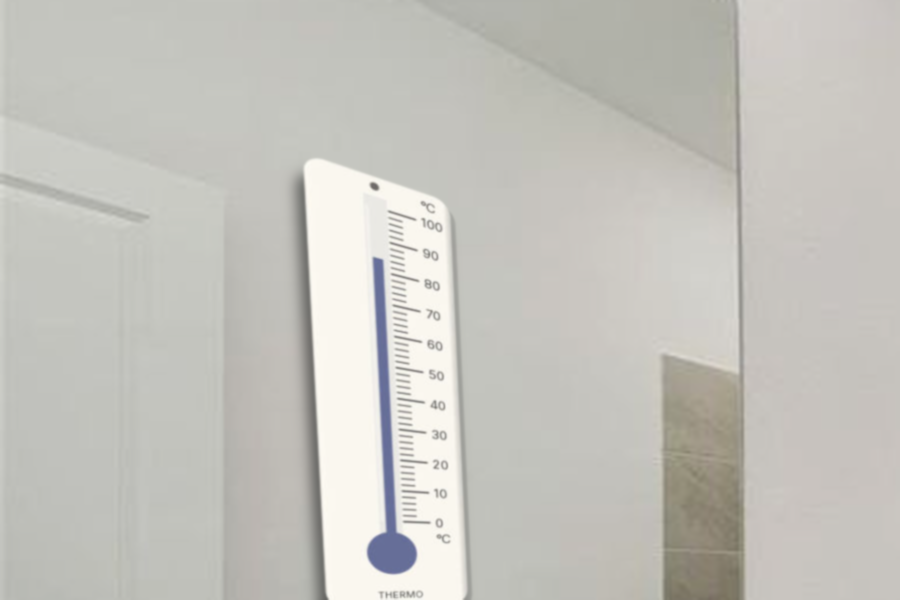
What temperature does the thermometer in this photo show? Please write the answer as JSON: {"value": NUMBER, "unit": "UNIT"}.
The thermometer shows {"value": 84, "unit": "°C"}
